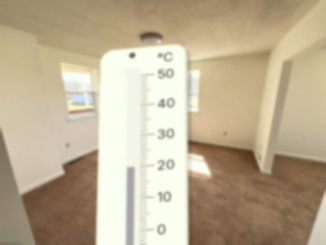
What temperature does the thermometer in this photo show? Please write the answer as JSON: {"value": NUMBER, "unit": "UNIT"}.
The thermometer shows {"value": 20, "unit": "°C"}
